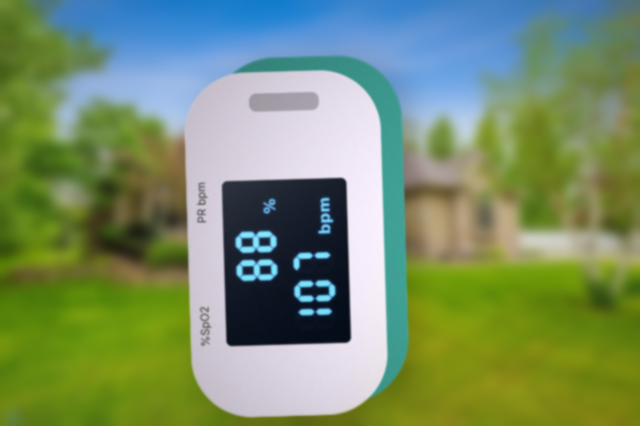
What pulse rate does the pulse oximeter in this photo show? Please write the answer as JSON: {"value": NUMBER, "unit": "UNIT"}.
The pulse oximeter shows {"value": 107, "unit": "bpm"}
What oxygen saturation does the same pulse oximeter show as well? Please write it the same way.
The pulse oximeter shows {"value": 88, "unit": "%"}
